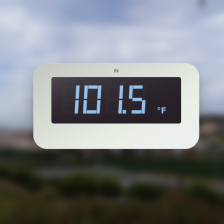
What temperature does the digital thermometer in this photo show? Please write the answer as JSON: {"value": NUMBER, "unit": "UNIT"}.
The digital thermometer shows {"value": 101.5, "unit": "°F"}
